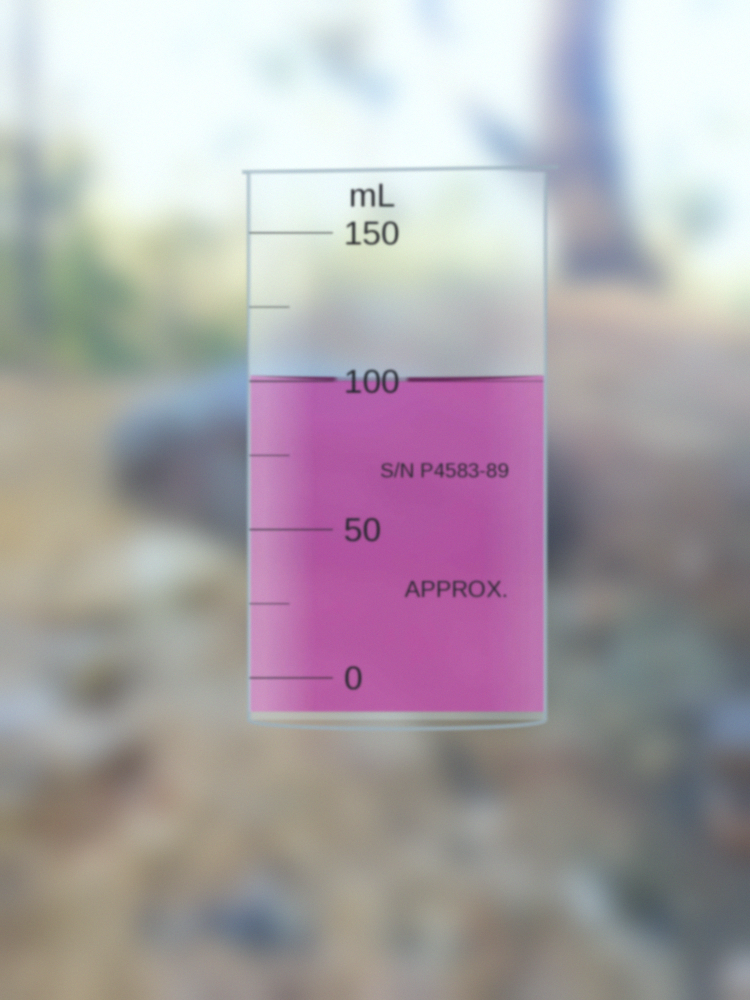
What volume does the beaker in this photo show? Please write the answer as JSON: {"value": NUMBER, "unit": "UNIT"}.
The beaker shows {"value": 100, "unit": "mL"}
